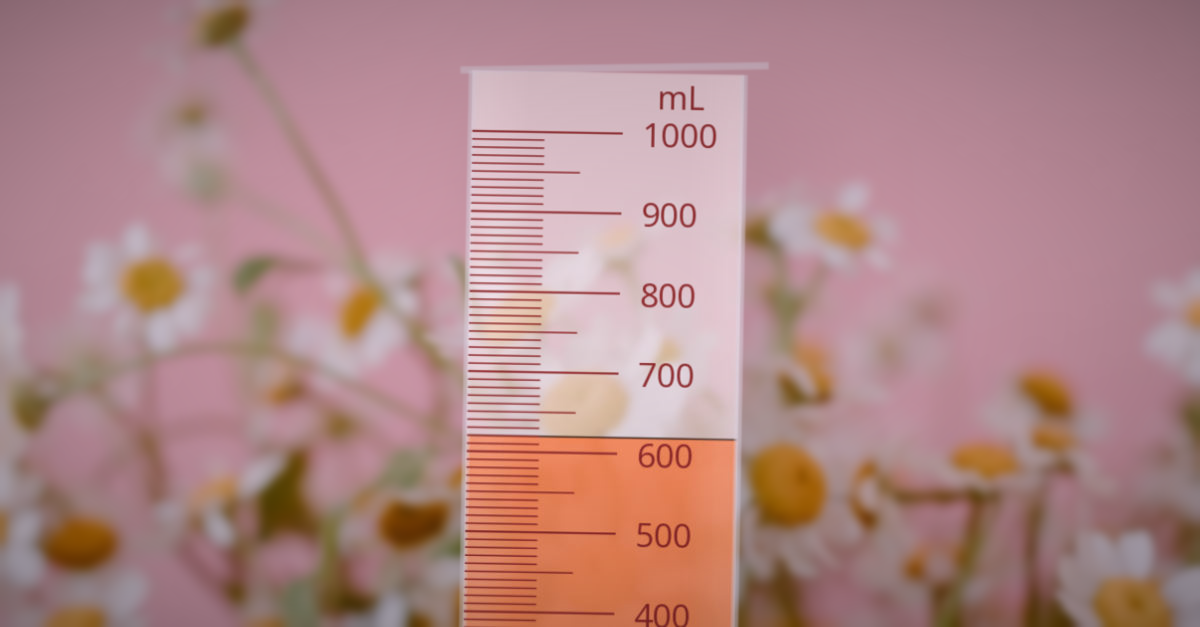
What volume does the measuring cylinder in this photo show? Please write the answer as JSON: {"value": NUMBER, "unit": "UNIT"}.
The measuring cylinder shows {"value": 620, "unit": "mL"}
